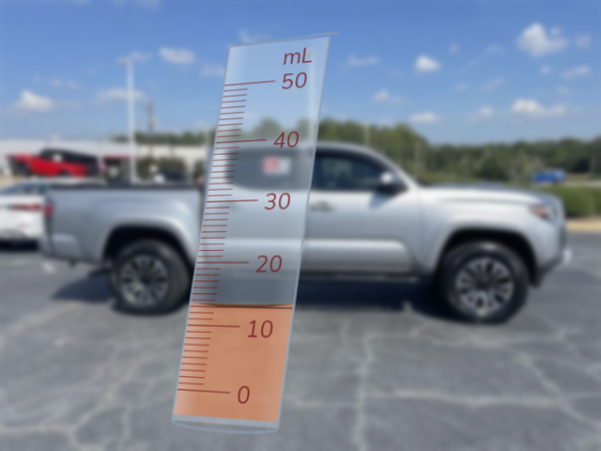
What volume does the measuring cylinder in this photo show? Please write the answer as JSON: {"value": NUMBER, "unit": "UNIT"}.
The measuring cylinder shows {"value": 13, "unit": "mL"}
